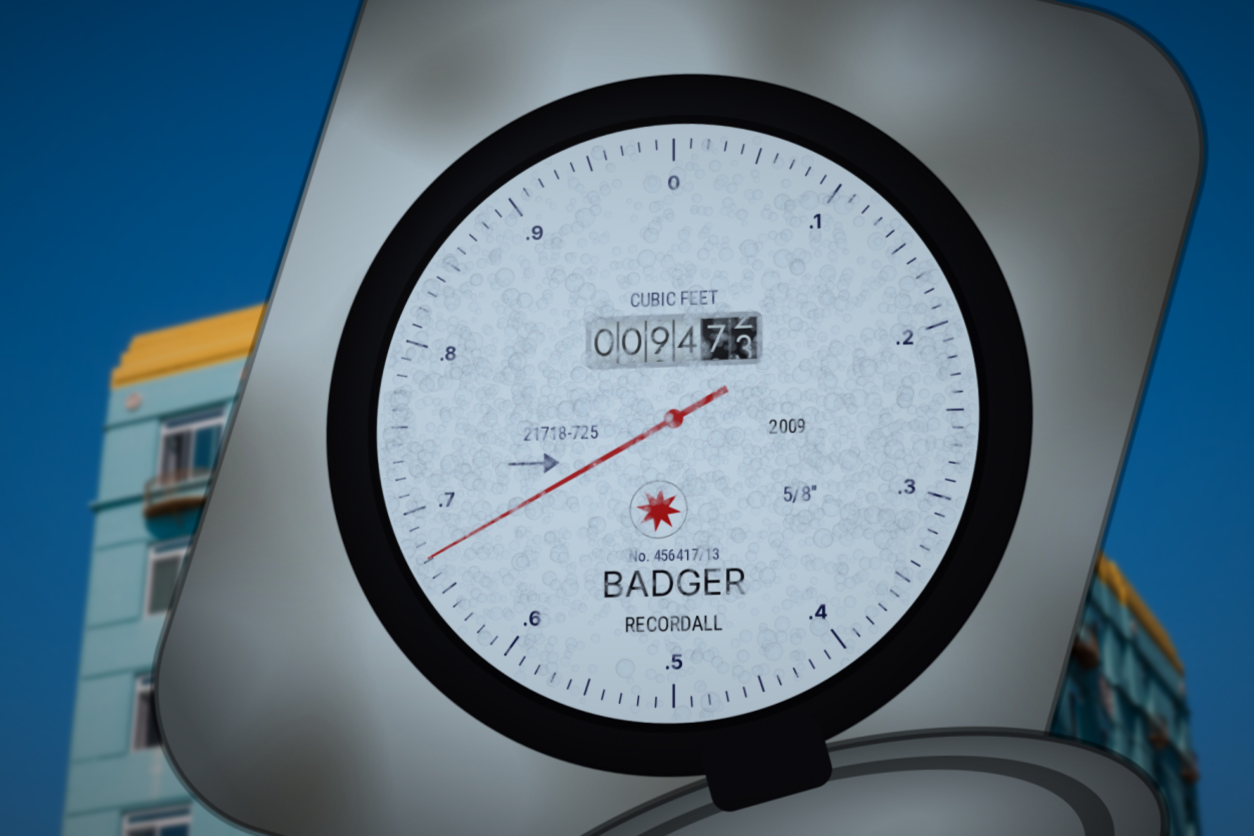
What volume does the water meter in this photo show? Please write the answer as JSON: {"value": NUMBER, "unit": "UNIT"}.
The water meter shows {"value": 9472.67, "unit": "ft³"}
